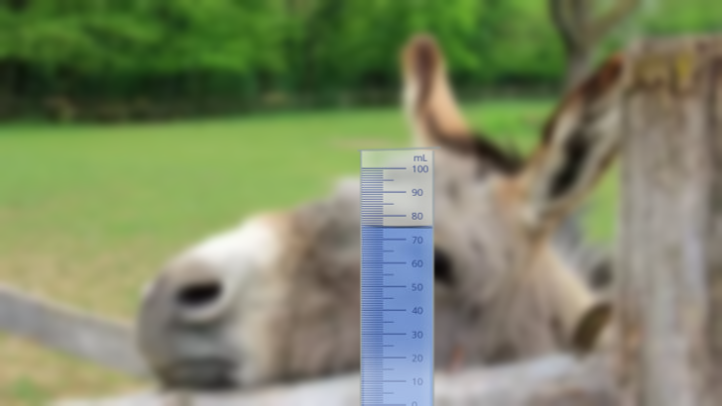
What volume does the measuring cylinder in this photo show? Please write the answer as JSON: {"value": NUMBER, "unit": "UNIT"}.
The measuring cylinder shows {"value": 75, "unit": "mL"}
